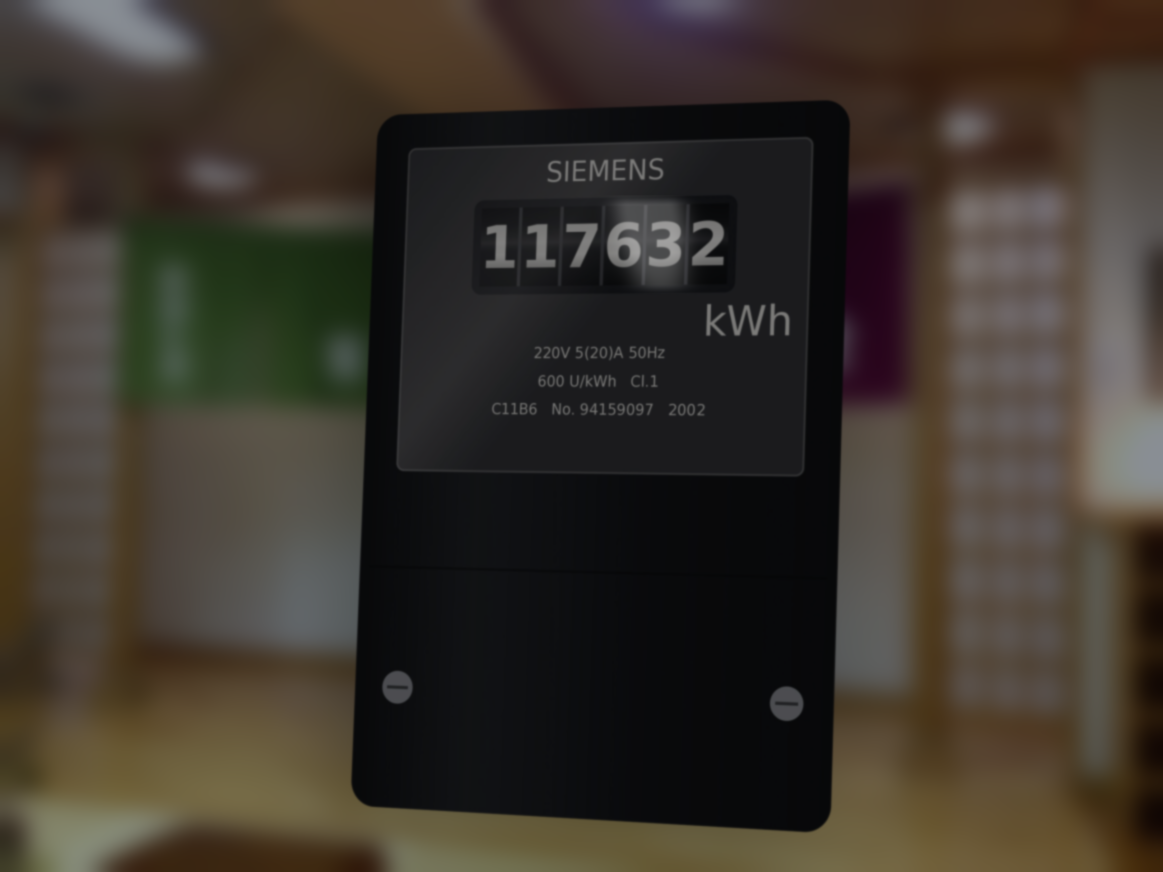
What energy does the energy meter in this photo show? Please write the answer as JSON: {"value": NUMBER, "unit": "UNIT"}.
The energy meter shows {"value": 117632, "unit": "kWh"}
